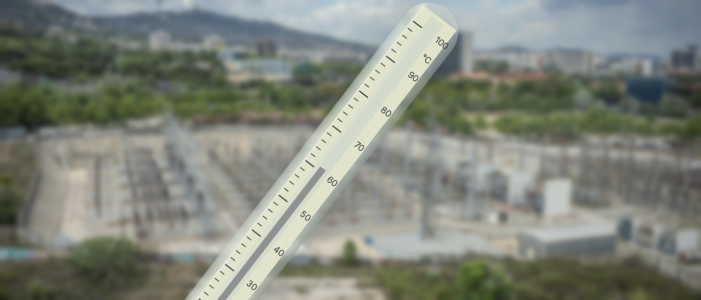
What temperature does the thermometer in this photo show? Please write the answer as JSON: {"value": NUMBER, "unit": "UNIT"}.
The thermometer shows {"value": 61, "unit": "°C"}
